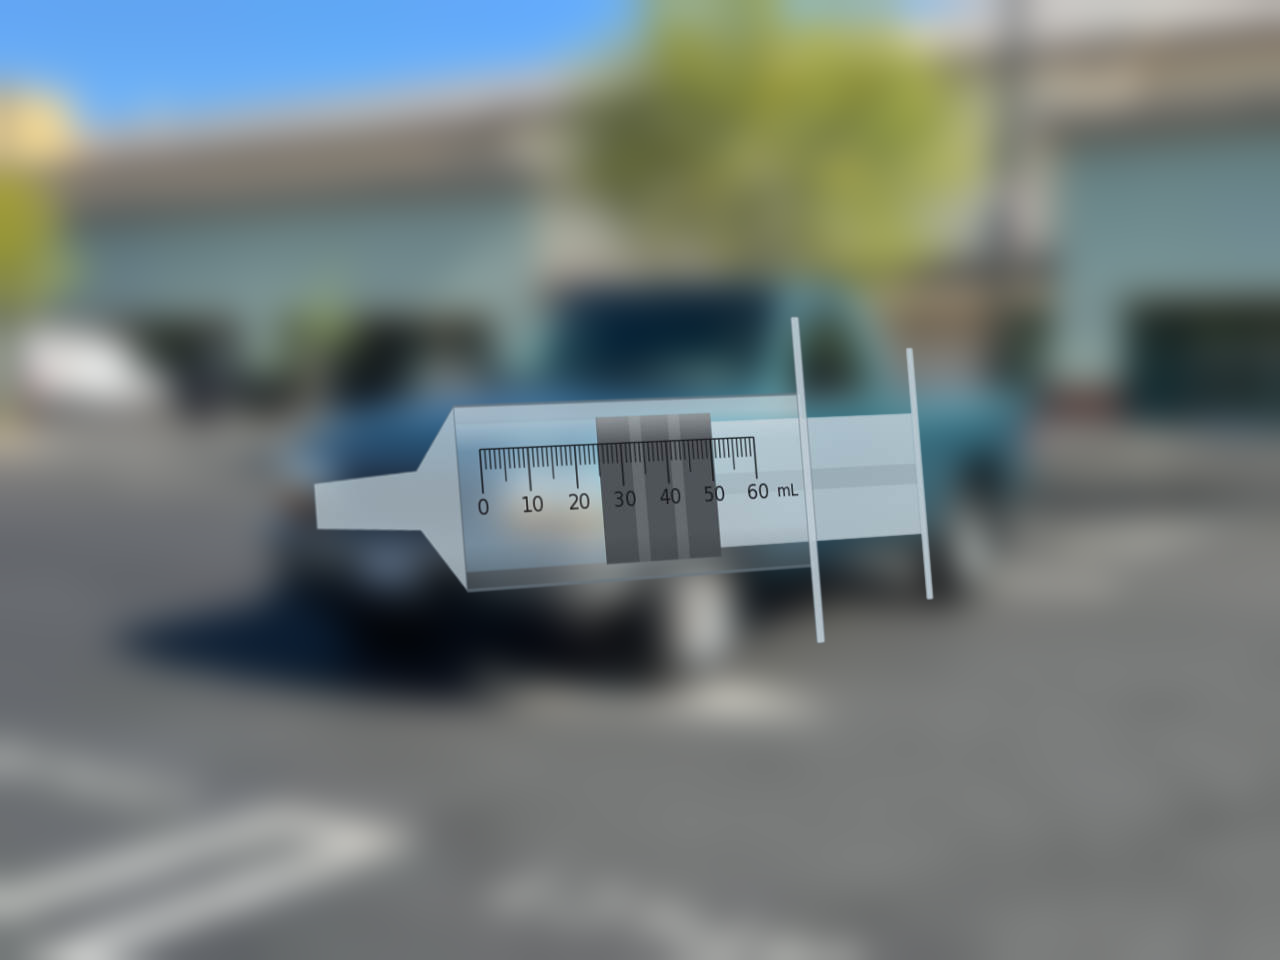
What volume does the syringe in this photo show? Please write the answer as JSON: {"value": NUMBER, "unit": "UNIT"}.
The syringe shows {"value": 25, "unit": "mL"}
